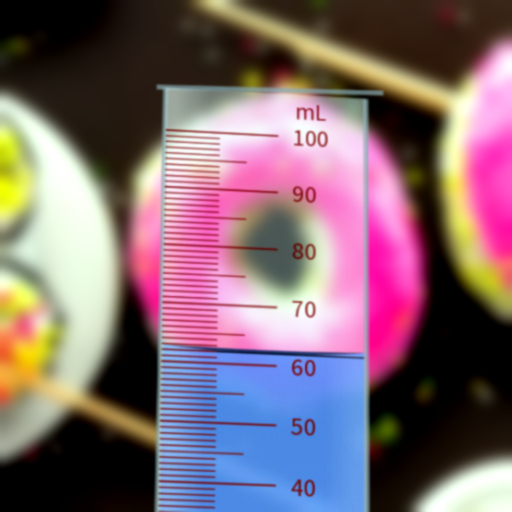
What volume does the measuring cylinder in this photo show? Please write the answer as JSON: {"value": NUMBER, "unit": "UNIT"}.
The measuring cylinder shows {"value": 62, "unit": "mL"}
